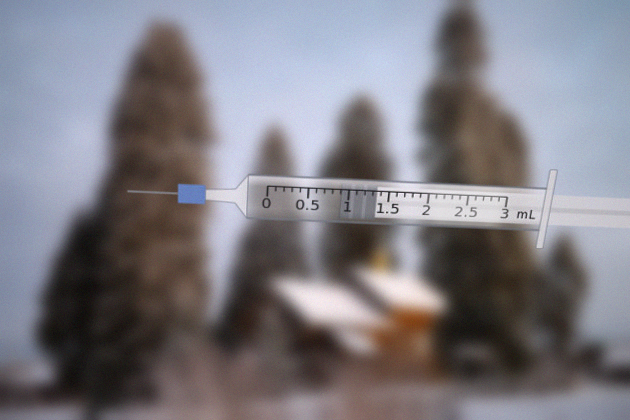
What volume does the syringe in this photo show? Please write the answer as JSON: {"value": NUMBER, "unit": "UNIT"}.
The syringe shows {"value": 0.9, "unit": "mL"}
